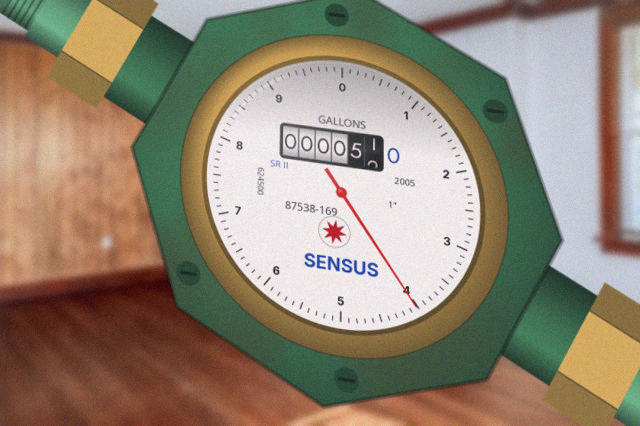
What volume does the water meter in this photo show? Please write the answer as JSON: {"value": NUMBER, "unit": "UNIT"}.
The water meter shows {"value": 514.0, "unit": "gal"}
